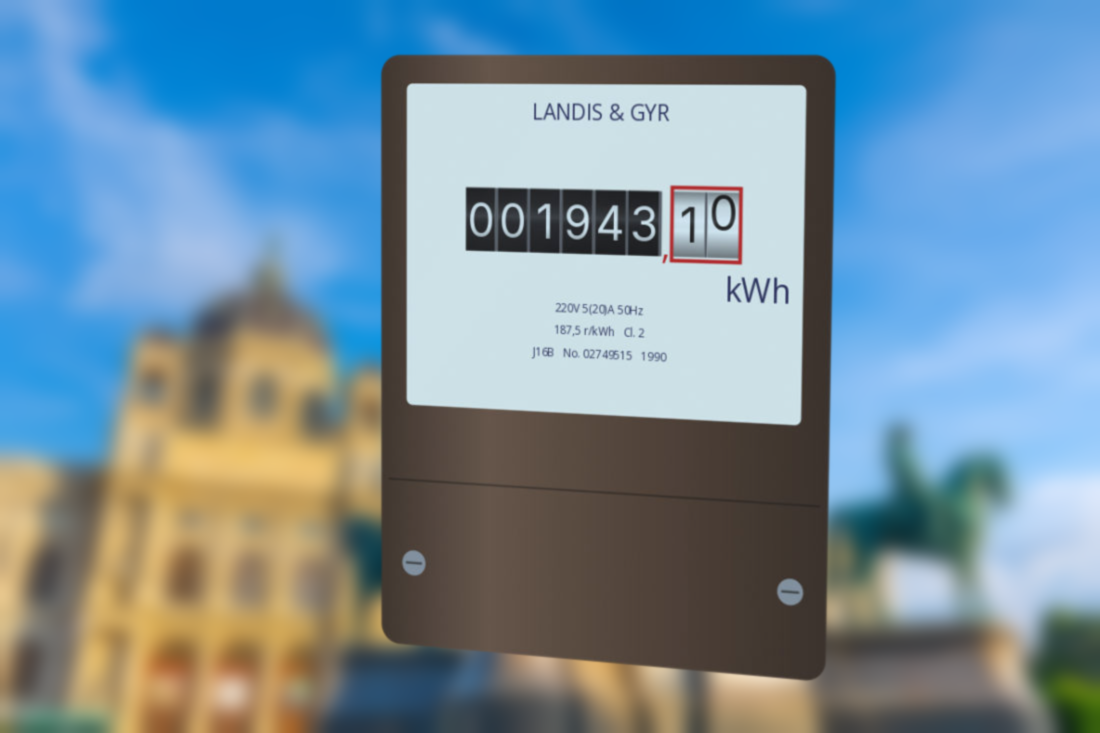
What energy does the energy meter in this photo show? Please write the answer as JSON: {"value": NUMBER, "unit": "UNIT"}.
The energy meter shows {"value": 1943.10, "unit": "kWh"}
